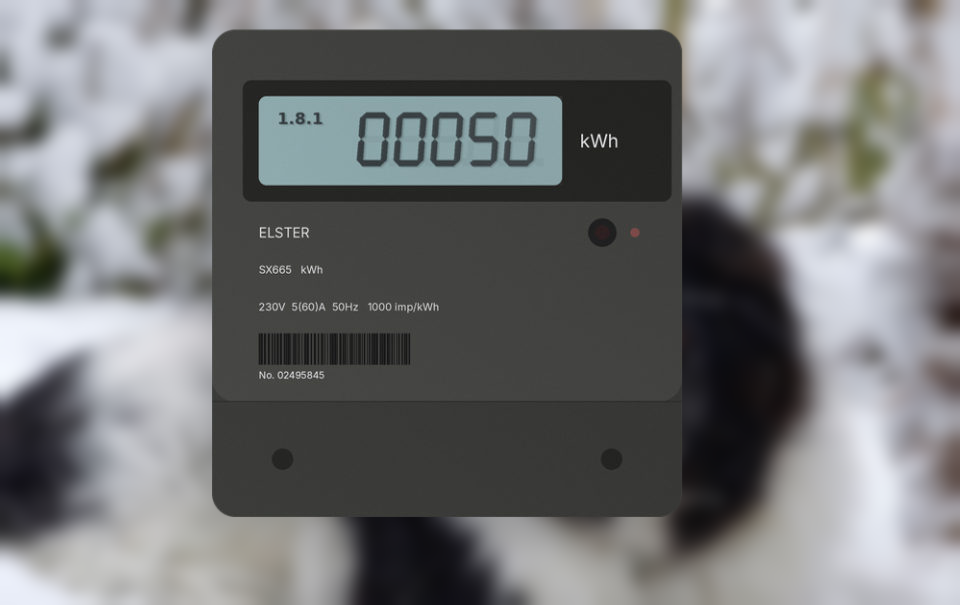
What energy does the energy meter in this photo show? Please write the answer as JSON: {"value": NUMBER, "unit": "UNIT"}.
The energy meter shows {"value": 50, "unit": "kWh"}
